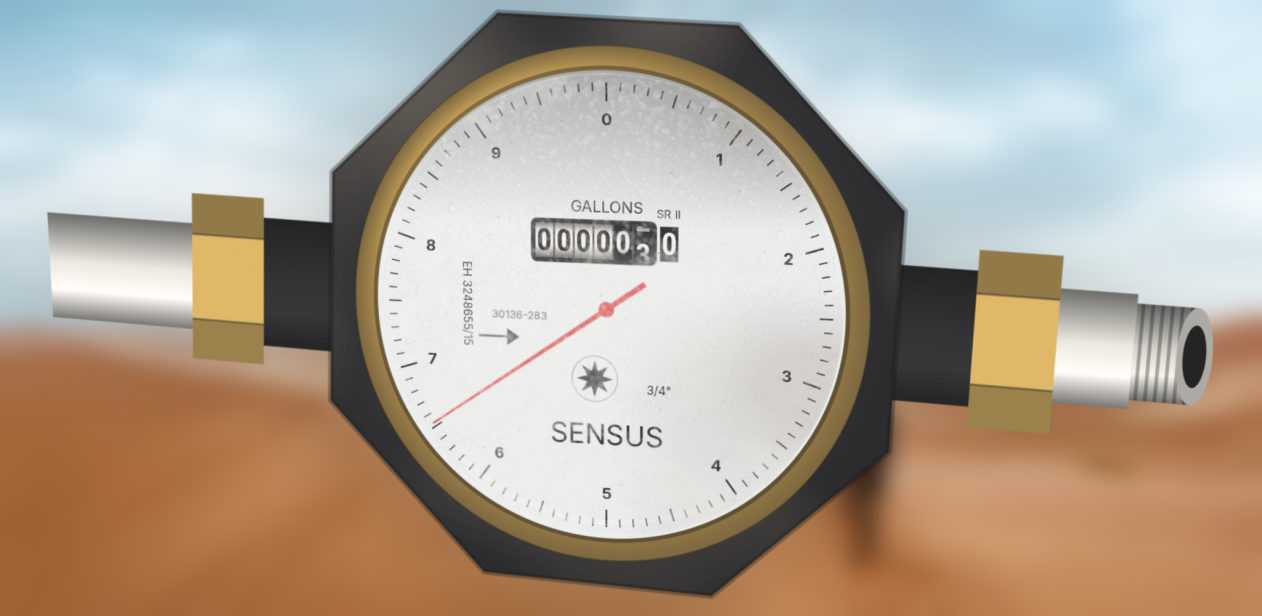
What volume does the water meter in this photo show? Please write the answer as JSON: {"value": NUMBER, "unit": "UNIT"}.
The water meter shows {"value": 26.5, "unit": "gal"}
